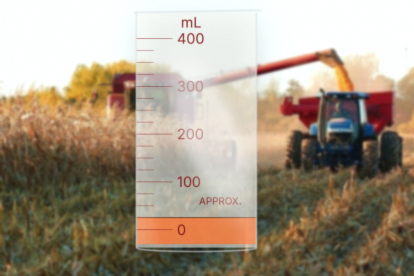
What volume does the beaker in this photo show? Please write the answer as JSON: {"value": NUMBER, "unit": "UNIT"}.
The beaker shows {"value": 25, "unit": "mL"}
